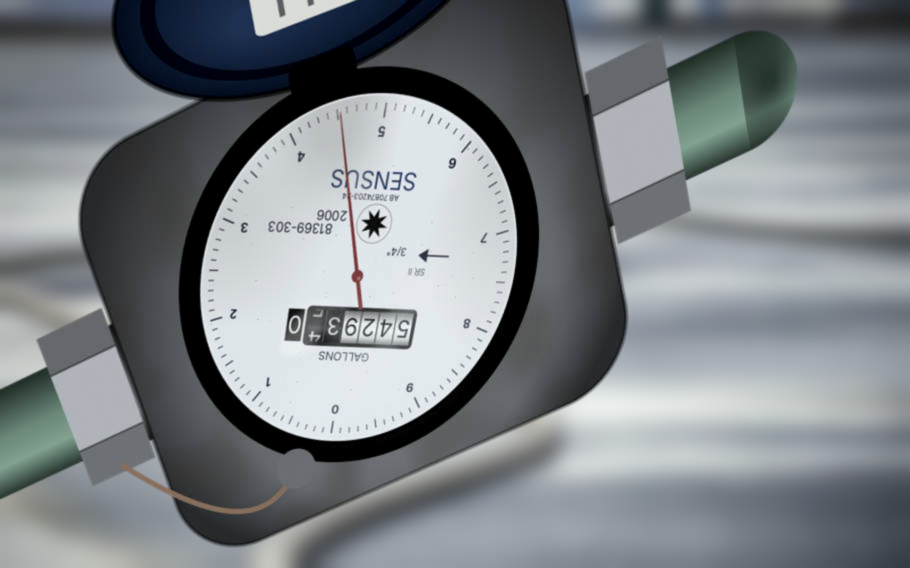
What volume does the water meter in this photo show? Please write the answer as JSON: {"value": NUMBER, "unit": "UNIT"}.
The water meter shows {"value": 5429344.5, "unit": "gal"}
